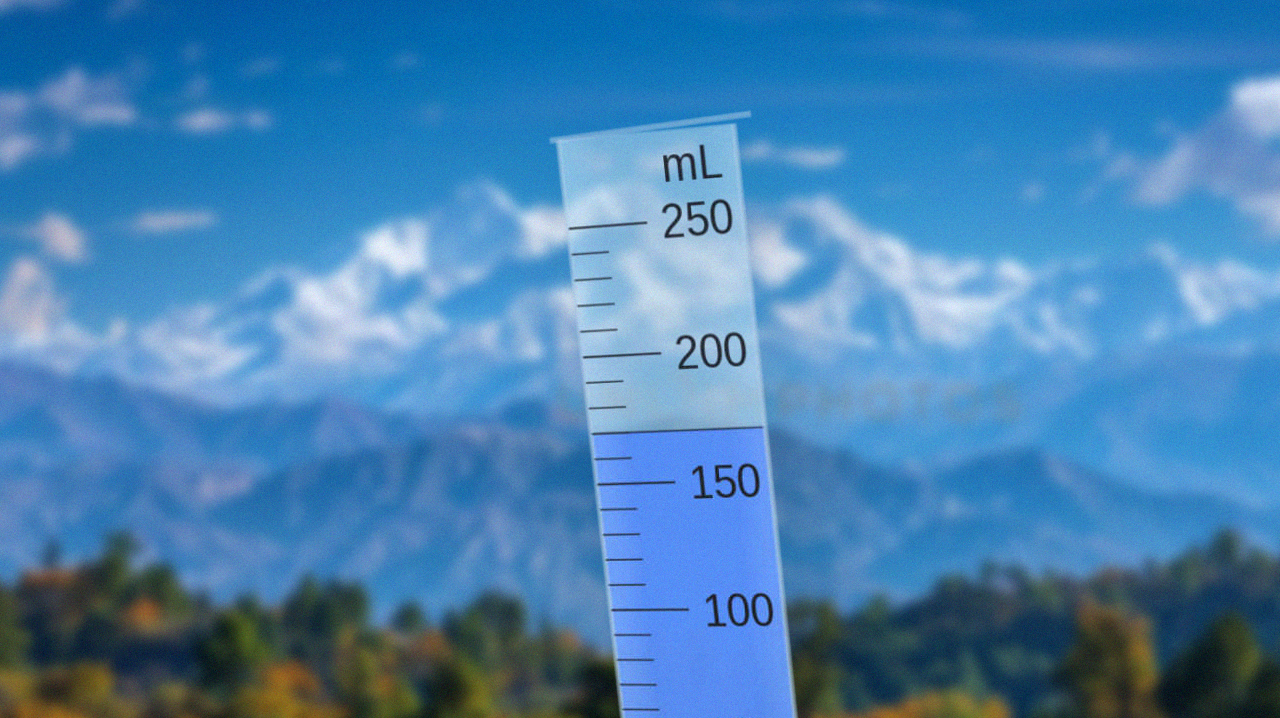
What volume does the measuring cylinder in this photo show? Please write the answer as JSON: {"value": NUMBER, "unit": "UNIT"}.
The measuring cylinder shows {"value": 170, "unit": "mL"}
